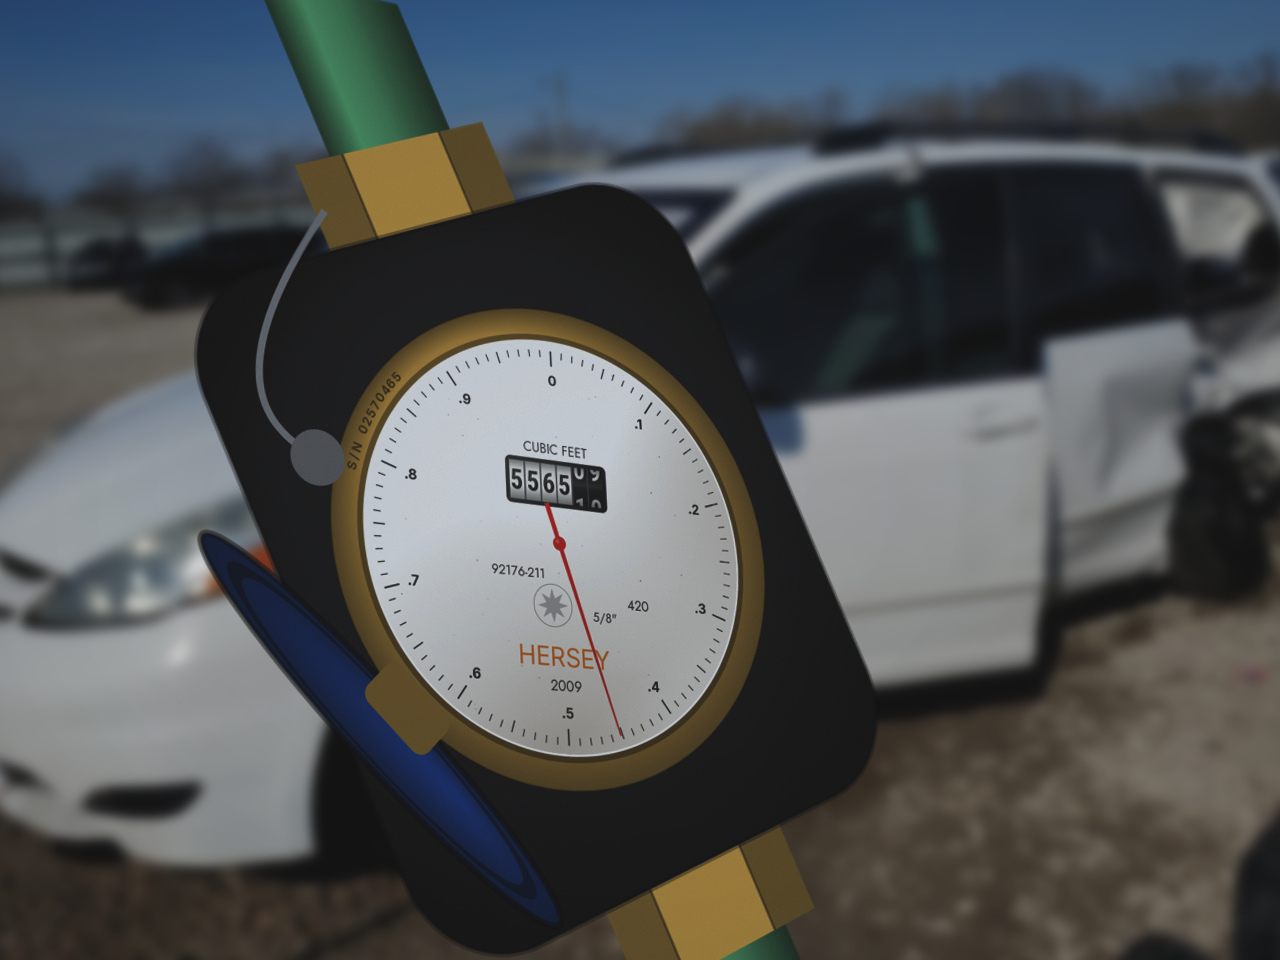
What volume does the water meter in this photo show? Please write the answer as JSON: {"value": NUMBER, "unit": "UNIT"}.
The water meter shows {"value": 556509.45, "unit": "ft³"}
